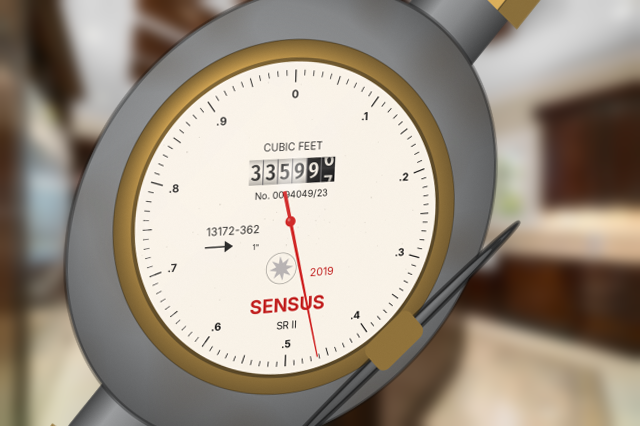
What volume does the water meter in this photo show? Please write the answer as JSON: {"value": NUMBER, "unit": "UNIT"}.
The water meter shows {"value": 335996.46, "unit": "ft³"}
